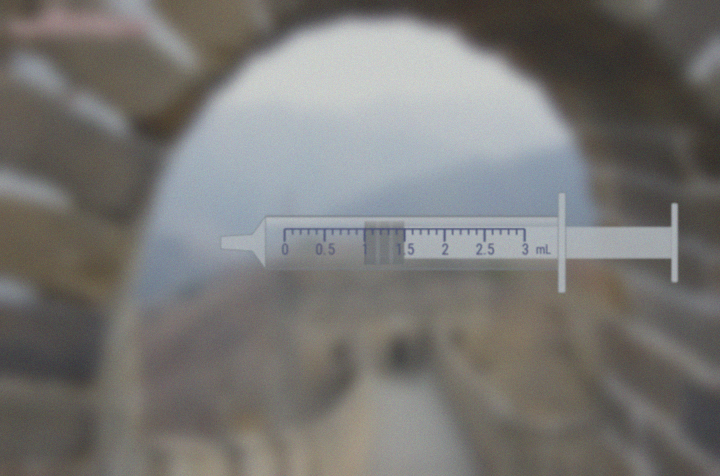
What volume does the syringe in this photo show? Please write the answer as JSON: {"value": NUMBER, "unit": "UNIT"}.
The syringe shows {"value": 1, "unit": "mL"}
